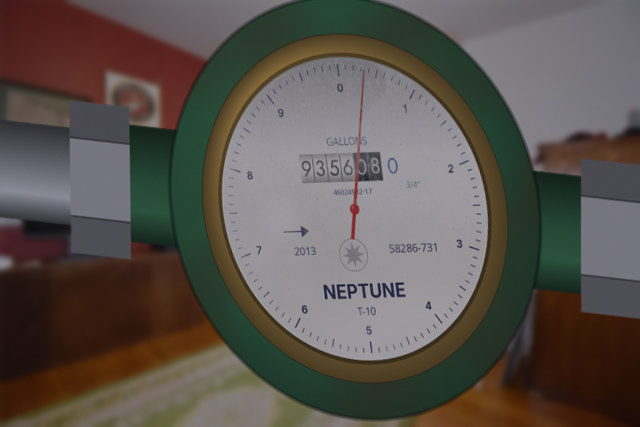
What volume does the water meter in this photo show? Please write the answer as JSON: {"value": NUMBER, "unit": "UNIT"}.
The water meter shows {"value": 9356080.3, "unit": "gal"}
